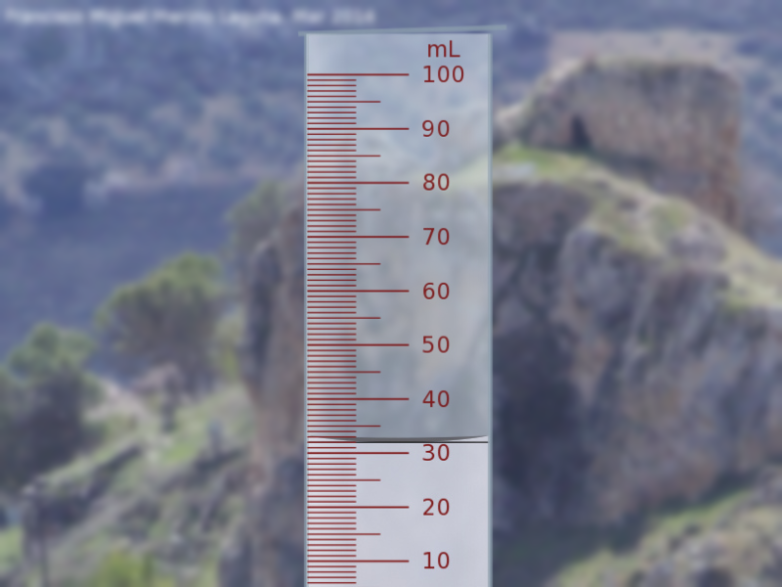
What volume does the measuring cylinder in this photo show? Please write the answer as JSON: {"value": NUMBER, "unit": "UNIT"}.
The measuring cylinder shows {"value": 32, "unit": "mL"}
